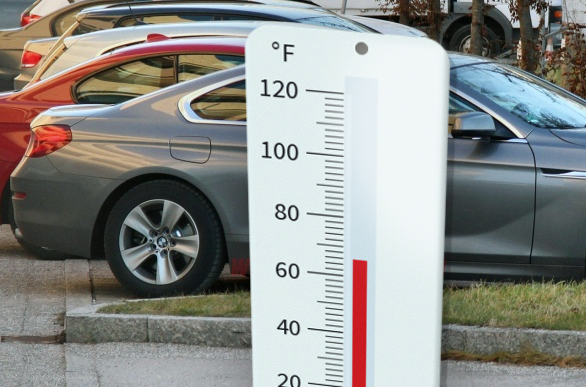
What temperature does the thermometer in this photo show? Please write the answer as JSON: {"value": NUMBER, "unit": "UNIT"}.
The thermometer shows {"value": 66, "unit": "°F"}
